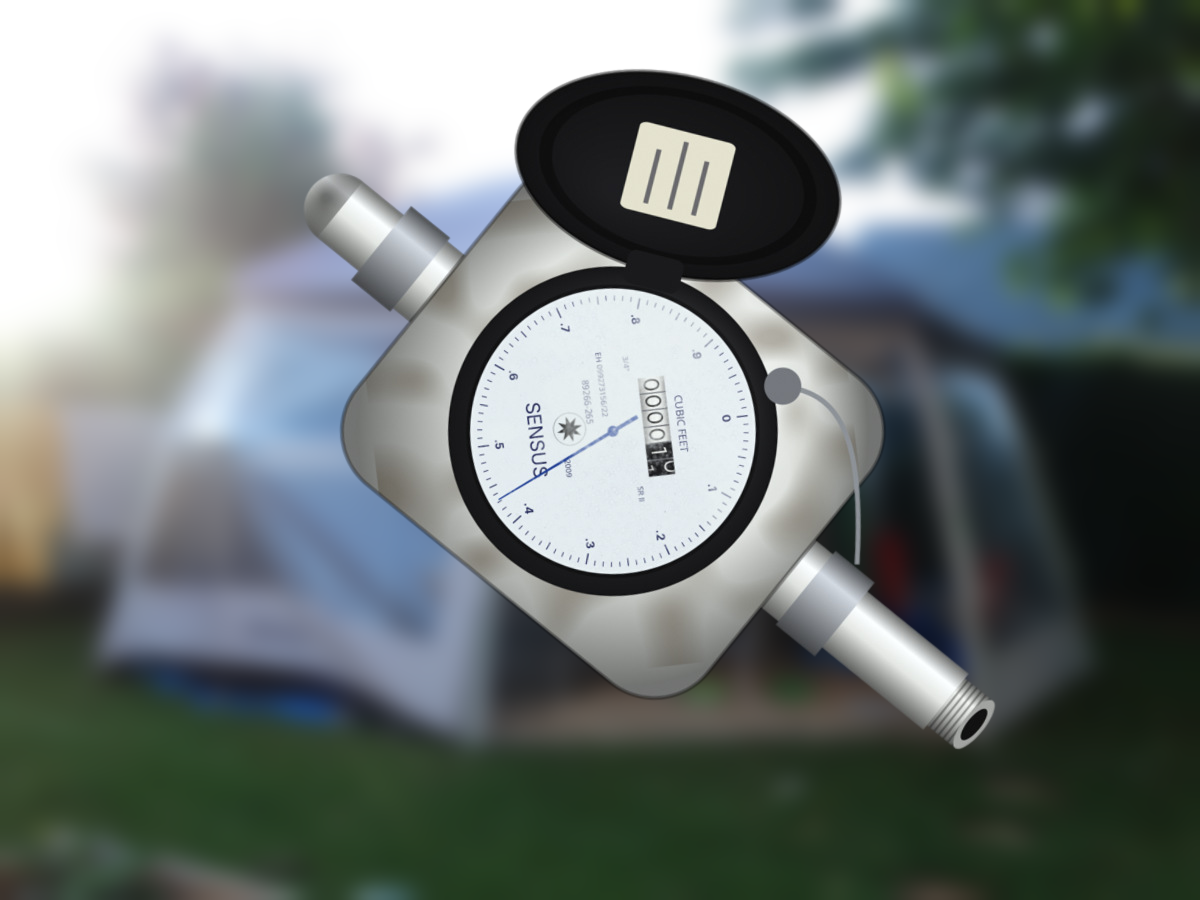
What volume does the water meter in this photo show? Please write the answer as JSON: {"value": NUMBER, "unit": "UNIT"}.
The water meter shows {"value": 10.43, "unit": "ft³"}
